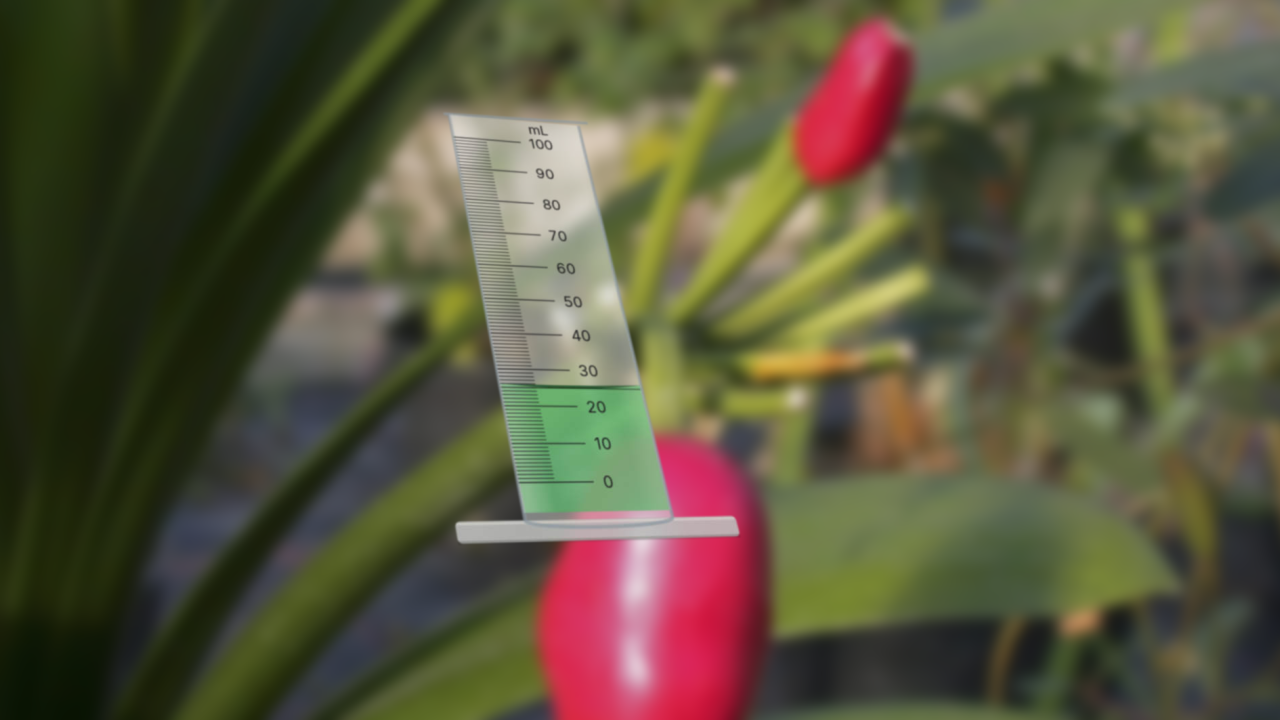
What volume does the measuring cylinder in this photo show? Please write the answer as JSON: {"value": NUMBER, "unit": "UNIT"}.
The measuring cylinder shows {"value": 25, "unit": "mL"}
